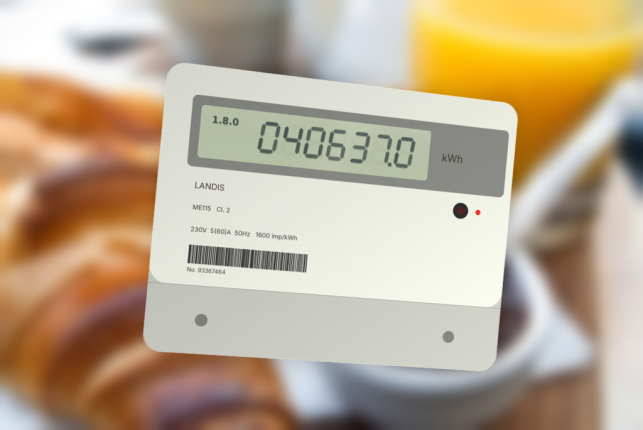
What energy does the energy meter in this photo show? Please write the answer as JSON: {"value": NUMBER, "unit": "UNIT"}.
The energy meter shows {"value": 40637.0, "unit": "kWh"}
